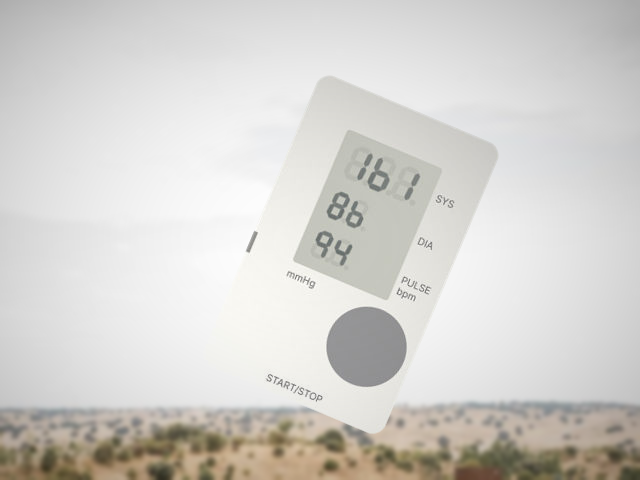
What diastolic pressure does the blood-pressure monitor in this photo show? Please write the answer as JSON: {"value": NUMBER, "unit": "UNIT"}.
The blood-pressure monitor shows {"value": 86, "unit": "mmHg"}
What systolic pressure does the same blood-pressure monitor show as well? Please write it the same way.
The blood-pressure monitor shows {"value": 161, "unit": "mmHg"}
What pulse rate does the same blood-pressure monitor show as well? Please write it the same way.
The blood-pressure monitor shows {"value": 94, "unit": "bpm"}
